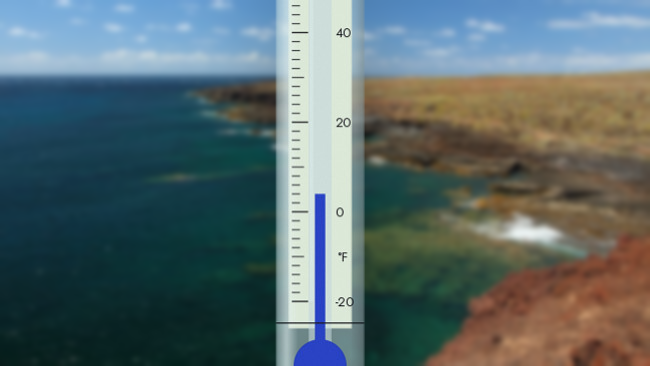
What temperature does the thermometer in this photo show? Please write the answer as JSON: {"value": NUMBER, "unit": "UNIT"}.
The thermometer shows {"value": 4, "unit": "°F"}
